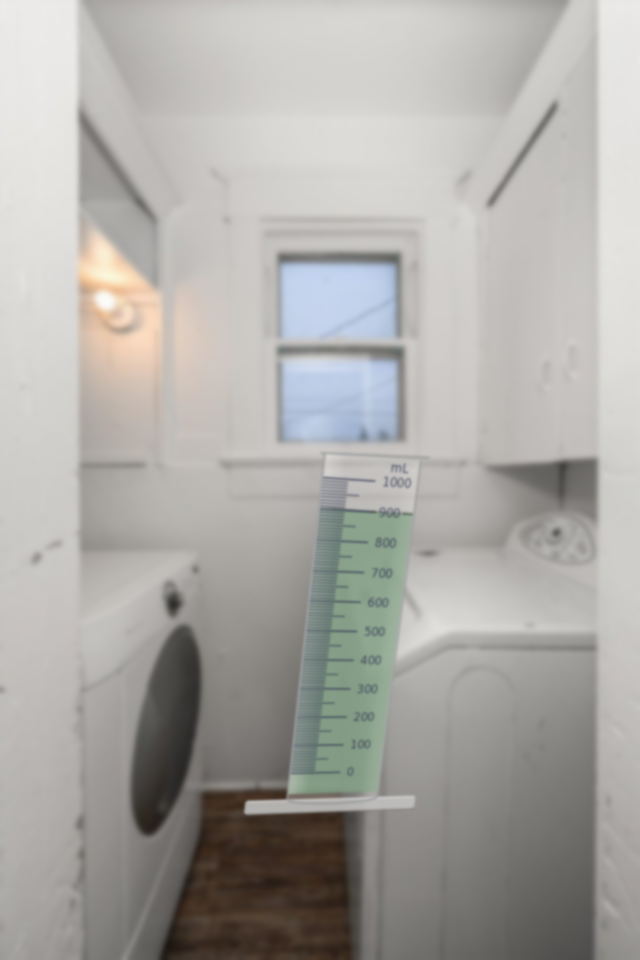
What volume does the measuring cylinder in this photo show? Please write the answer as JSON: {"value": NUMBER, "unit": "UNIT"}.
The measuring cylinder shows {"value": 900, "unit": "mL"}
